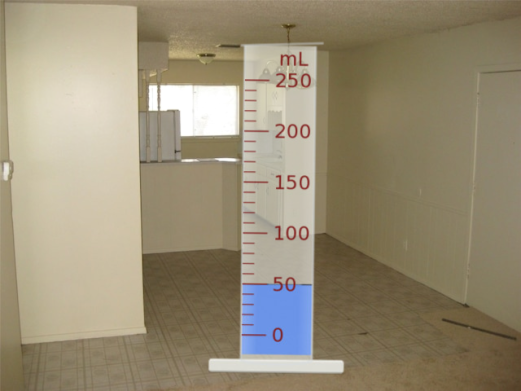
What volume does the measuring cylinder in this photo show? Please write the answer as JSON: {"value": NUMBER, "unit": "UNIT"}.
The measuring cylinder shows {"value": 50, "unit": "mL"}
